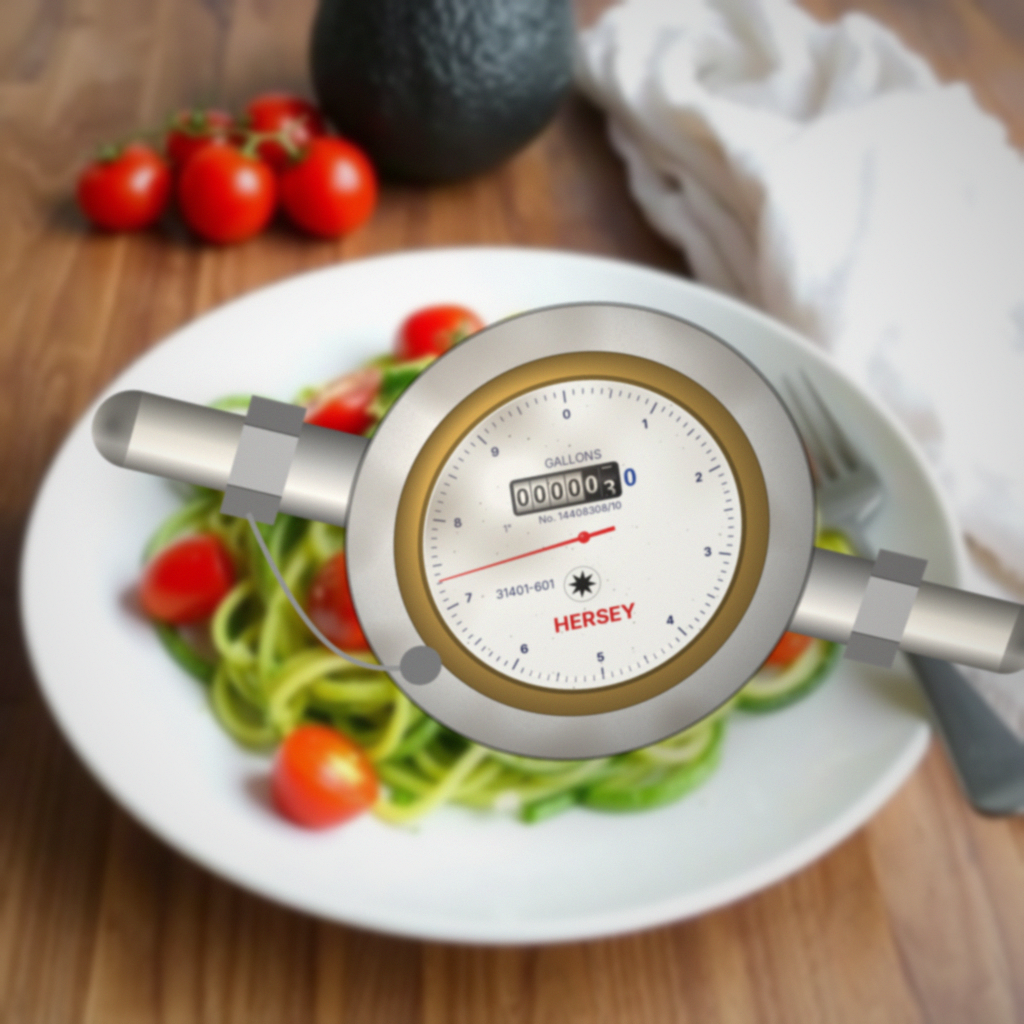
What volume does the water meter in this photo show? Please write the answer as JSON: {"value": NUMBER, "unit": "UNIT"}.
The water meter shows {"value": 27.3, "unit": "gal"}
